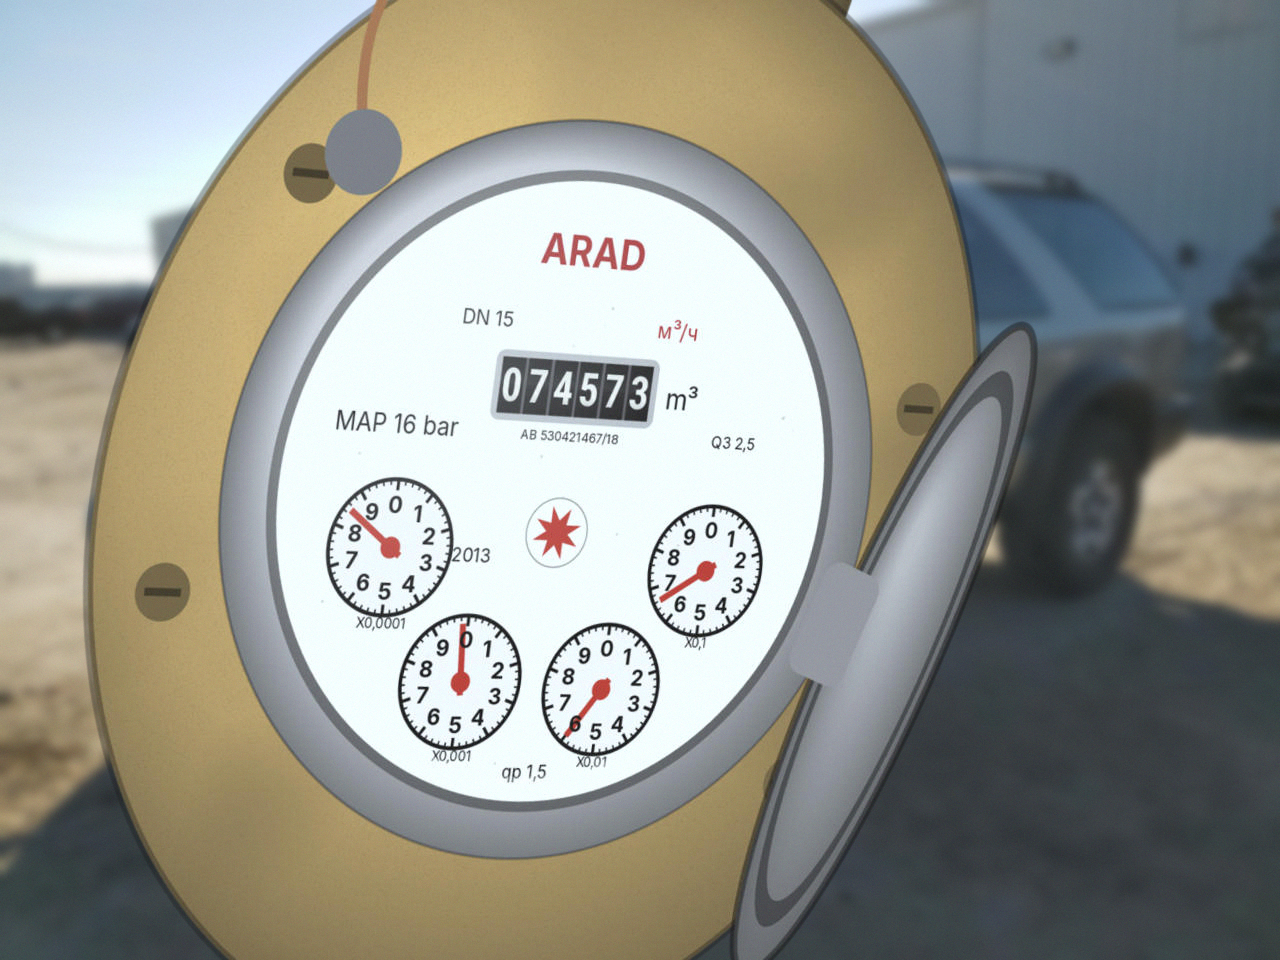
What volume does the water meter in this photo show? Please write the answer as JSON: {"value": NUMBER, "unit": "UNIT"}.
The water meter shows {"value": 74573.6598, "unit": "m³"}
